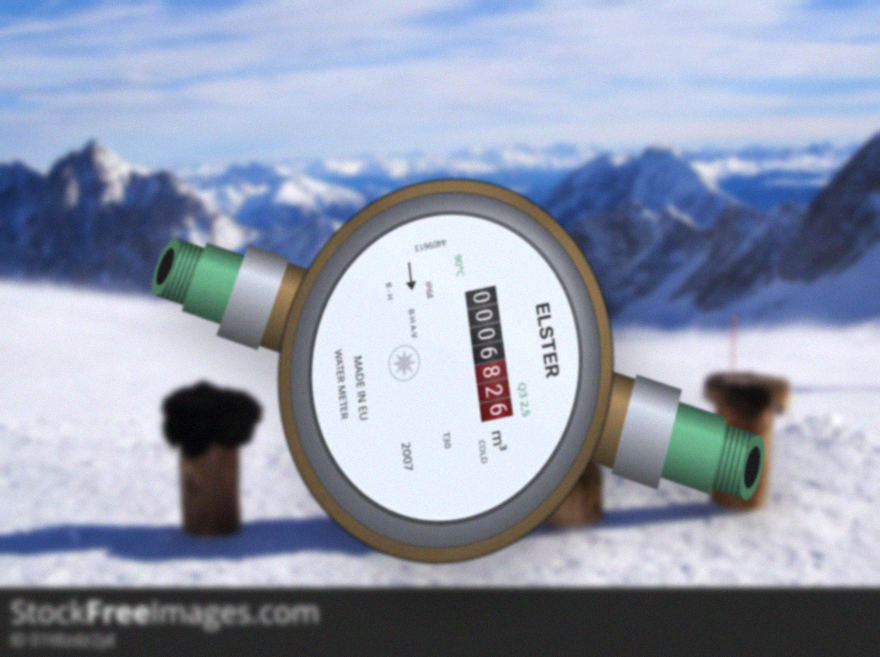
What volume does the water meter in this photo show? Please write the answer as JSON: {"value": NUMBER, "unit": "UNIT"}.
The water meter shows {"value": 6.826, "unit": "m³"}
